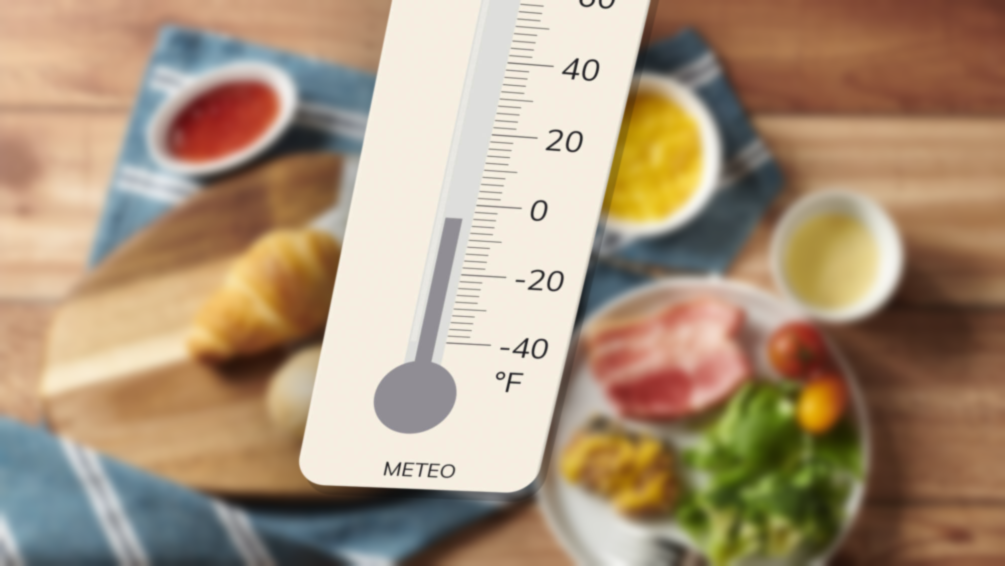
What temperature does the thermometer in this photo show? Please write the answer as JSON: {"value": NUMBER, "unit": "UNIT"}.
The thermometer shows {"value": -4, "unit": "°F"}
